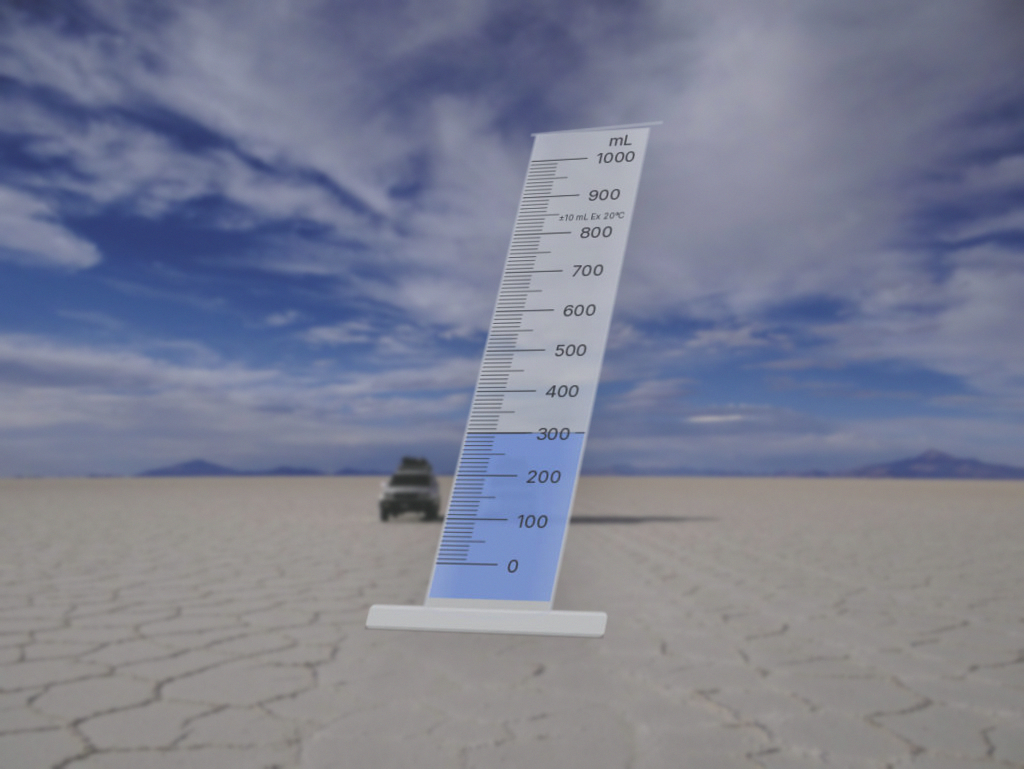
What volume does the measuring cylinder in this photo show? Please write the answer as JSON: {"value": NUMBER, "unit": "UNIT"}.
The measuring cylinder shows {"value": 300, "unit": "mL"}
